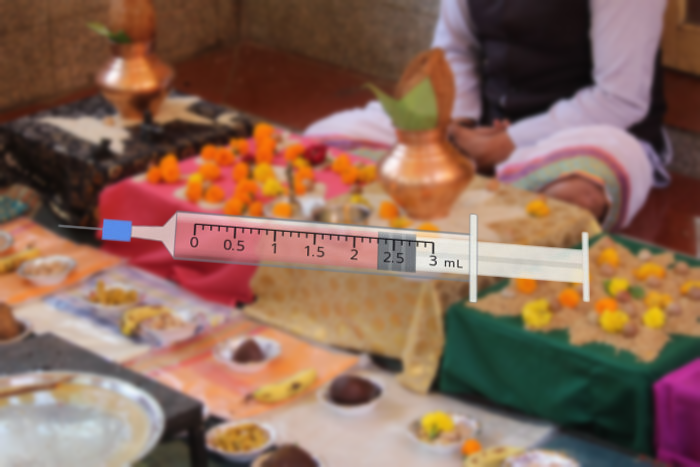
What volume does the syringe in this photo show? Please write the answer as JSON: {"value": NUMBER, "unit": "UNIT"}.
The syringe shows {"value": 2.3, "unit": "mL"}
